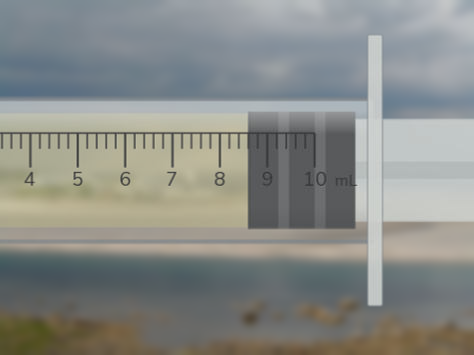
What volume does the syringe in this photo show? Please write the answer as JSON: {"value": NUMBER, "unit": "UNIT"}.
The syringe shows {"value": 8.6, "unit": "mL"}
